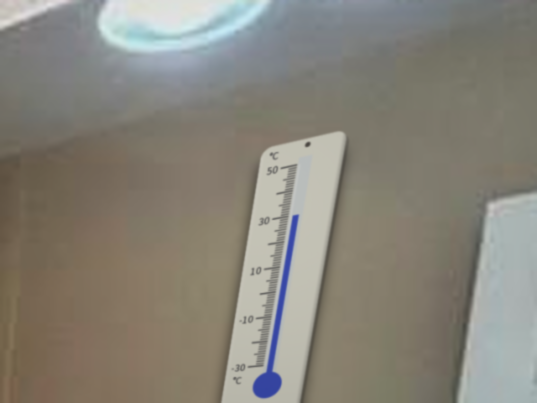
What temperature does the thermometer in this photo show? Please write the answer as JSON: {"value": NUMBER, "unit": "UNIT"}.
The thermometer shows {"value": 30, "unit": "°C"}
